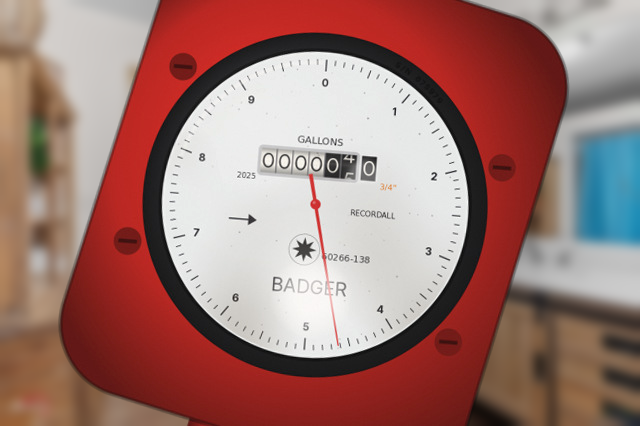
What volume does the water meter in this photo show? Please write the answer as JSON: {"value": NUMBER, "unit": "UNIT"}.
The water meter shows {"value": 44.6, "unit": "gal"}
